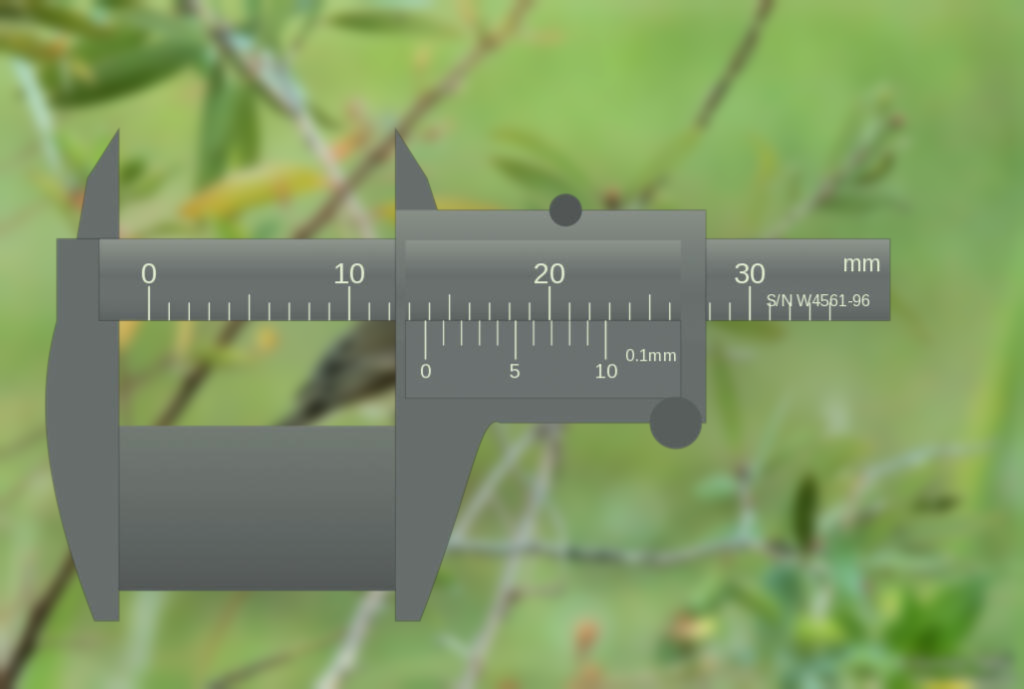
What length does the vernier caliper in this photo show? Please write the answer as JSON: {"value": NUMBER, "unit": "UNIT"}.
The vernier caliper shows {"value": 13.8, "unit": "mm"}
